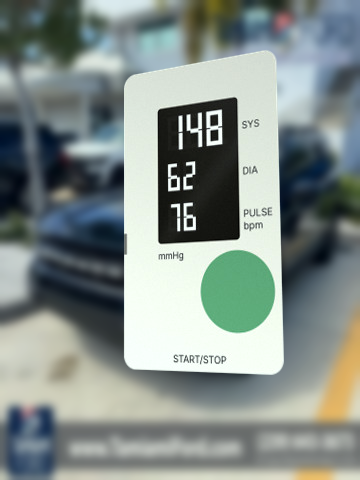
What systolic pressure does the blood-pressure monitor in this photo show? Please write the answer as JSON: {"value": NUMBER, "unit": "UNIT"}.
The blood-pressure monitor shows {"value": 148, "unit": "mmHg"}
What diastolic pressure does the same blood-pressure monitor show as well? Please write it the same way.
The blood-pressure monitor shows {"value": 62, "unit": "mmHg"}
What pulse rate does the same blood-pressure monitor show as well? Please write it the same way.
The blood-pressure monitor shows {"value": 76, "unit": "bpm"}
